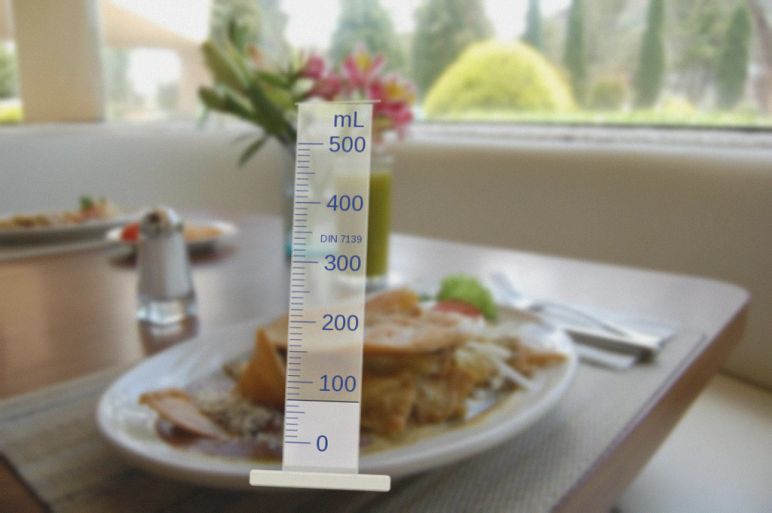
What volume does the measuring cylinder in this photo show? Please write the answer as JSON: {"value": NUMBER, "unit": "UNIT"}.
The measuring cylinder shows {"value": 70, "unit": "mL"}
